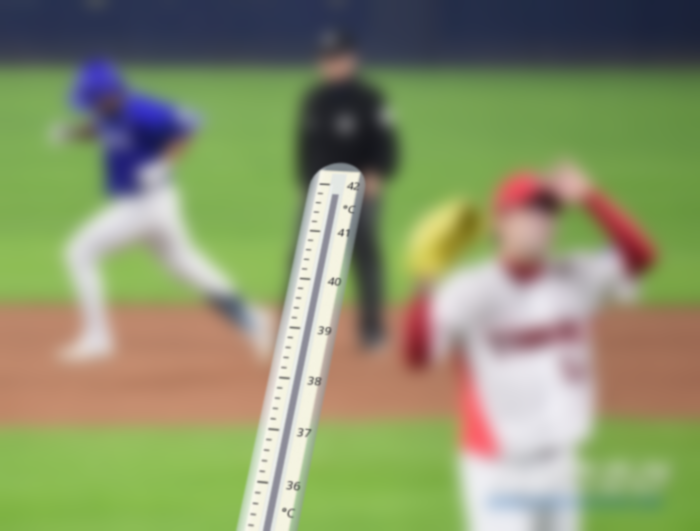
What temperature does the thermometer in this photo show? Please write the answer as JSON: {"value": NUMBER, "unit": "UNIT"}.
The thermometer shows {"value": 41.8, "unit": "°C"}
